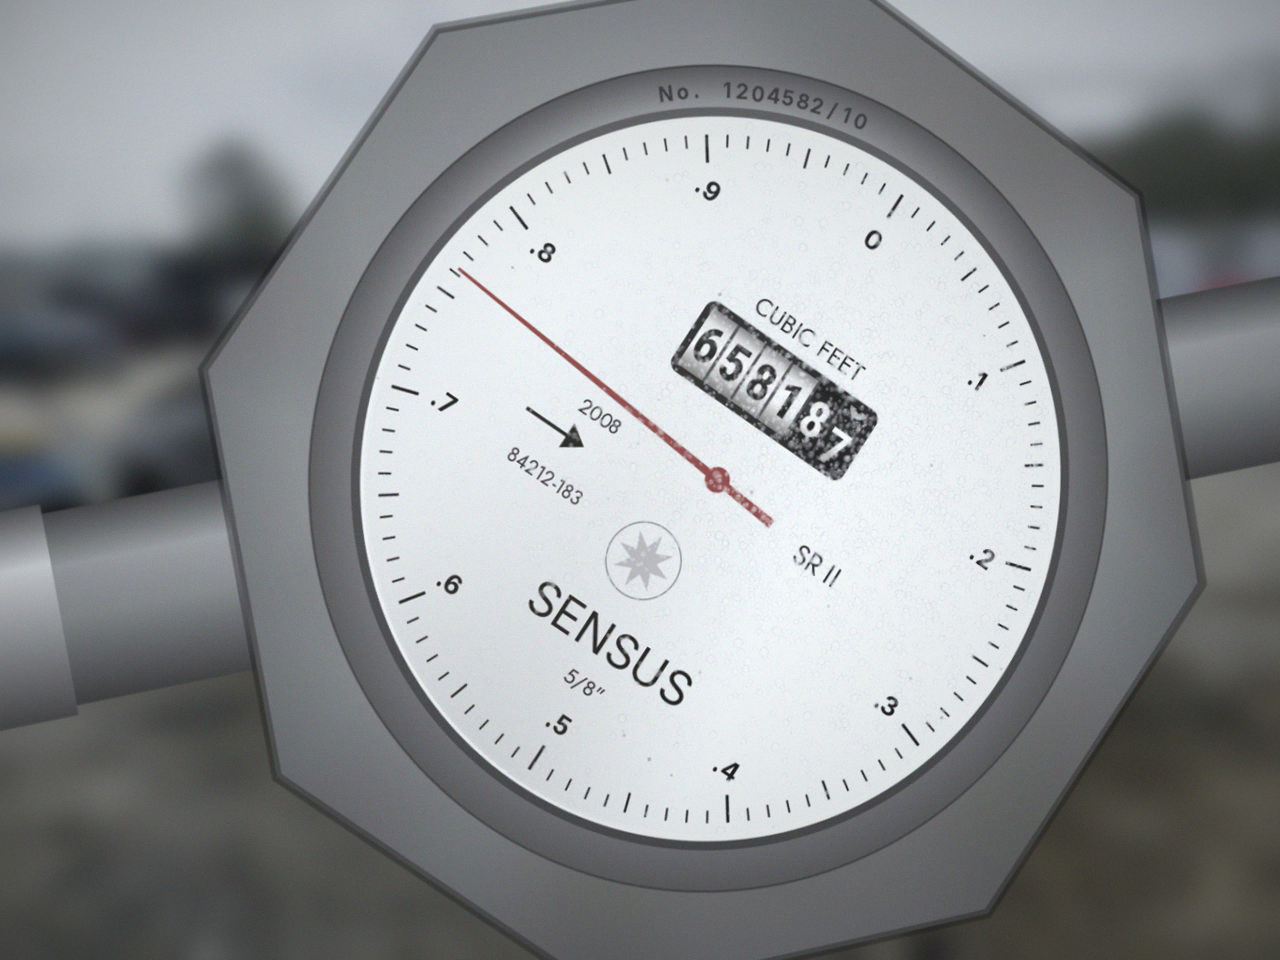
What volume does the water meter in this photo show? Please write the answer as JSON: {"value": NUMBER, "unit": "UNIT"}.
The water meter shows {"value": 658186.76, "unit": "ft³"}
